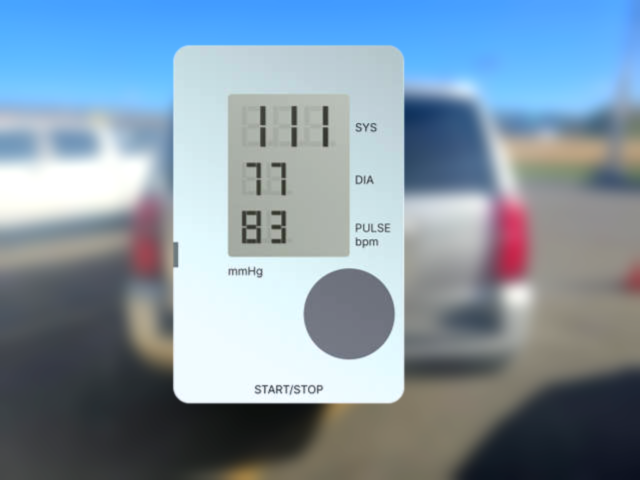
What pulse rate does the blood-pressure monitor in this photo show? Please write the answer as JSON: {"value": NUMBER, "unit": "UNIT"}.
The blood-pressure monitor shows {"value": 83, "unit": "bpm"}
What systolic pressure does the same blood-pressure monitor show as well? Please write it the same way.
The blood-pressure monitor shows {"value": 111, "unit": "mmHg"}
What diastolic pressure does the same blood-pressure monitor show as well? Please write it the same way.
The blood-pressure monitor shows {"value": 77, "unit": "mmHg"}
